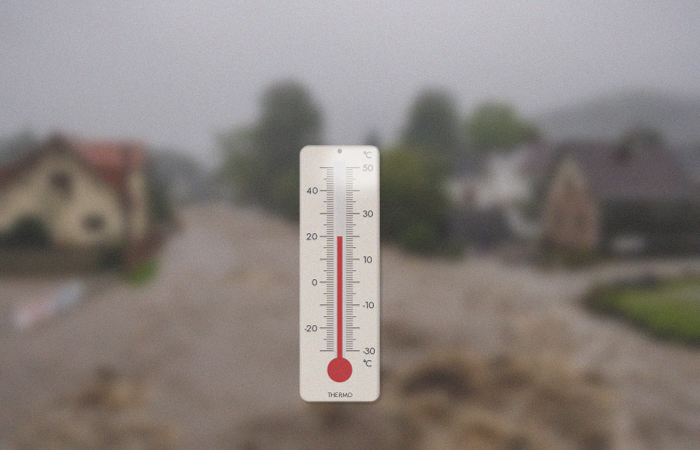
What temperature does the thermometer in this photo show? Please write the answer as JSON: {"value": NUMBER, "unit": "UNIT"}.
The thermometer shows {"value": 20, "unit": "°C"}
